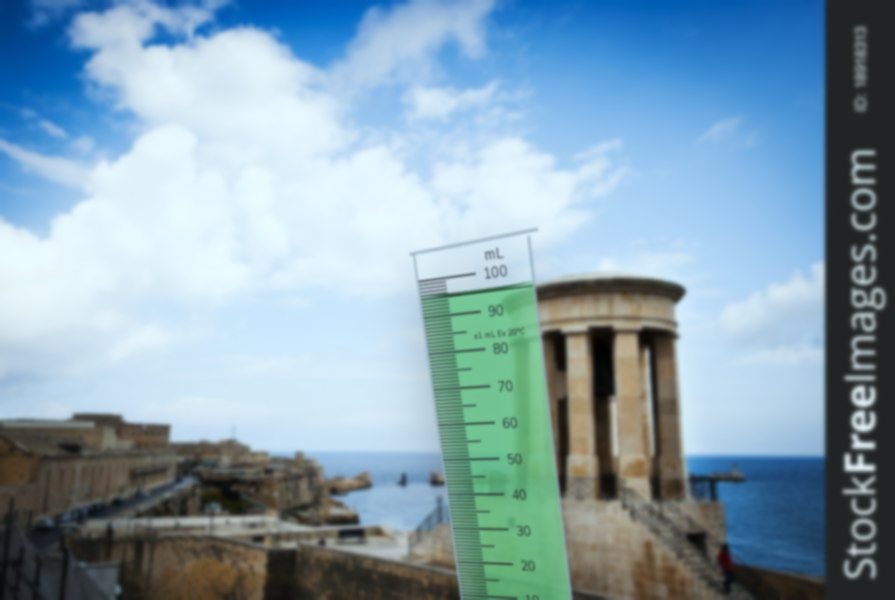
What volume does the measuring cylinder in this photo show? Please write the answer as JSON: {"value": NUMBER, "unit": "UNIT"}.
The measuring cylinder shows {"value": 95, "unit": "mL"}
